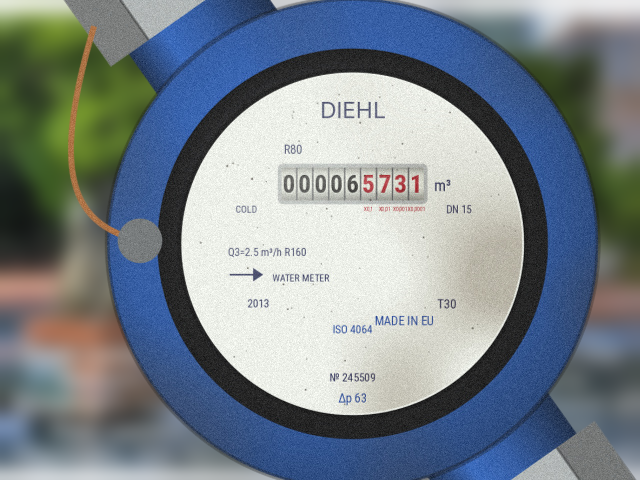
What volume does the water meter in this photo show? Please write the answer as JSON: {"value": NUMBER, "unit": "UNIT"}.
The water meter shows {"value": 6.5731, "unit": "m³"}
